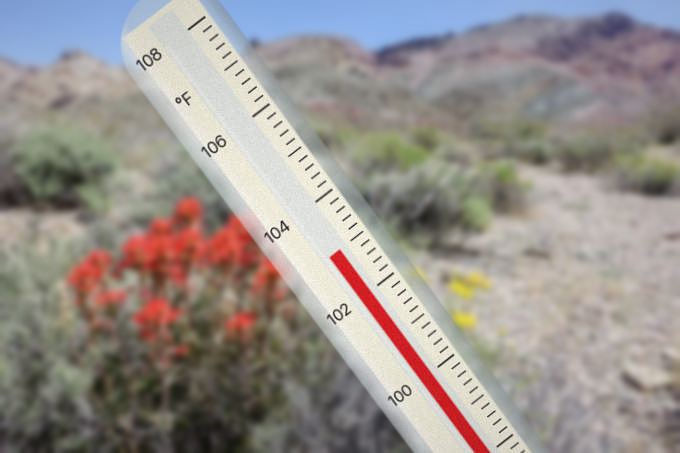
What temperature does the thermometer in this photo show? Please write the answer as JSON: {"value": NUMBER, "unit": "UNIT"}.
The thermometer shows {"value": 103, "unit": "°F"}
